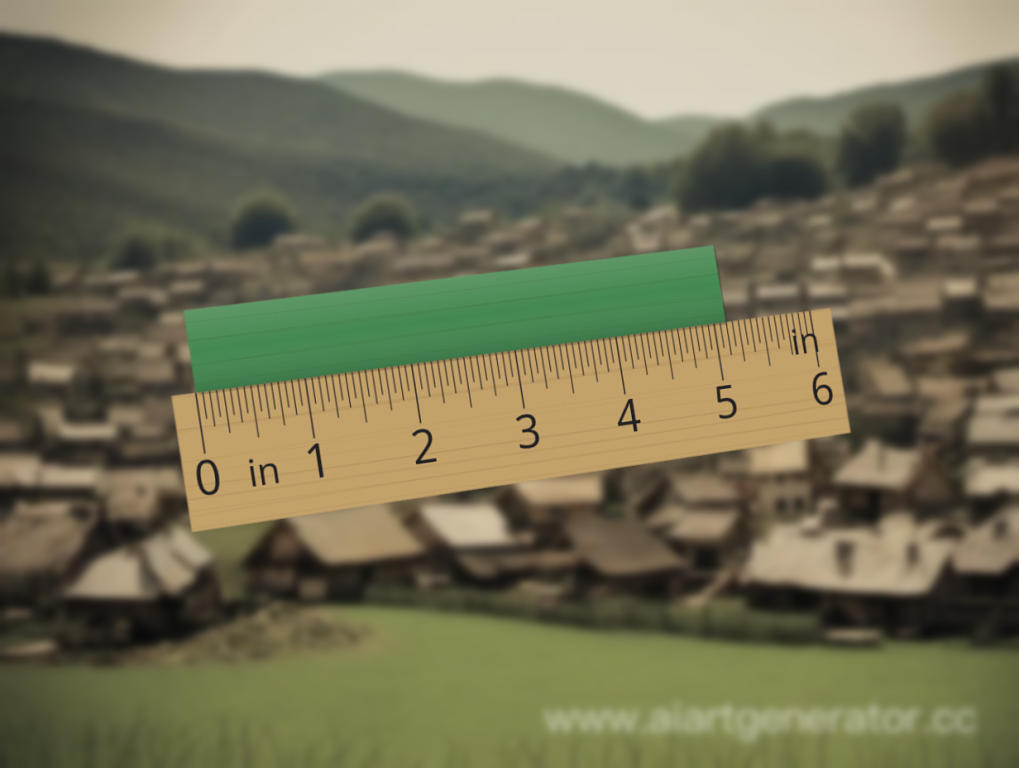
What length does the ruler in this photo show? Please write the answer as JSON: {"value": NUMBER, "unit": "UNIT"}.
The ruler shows {"value": 5.125, "unit": "in"}
